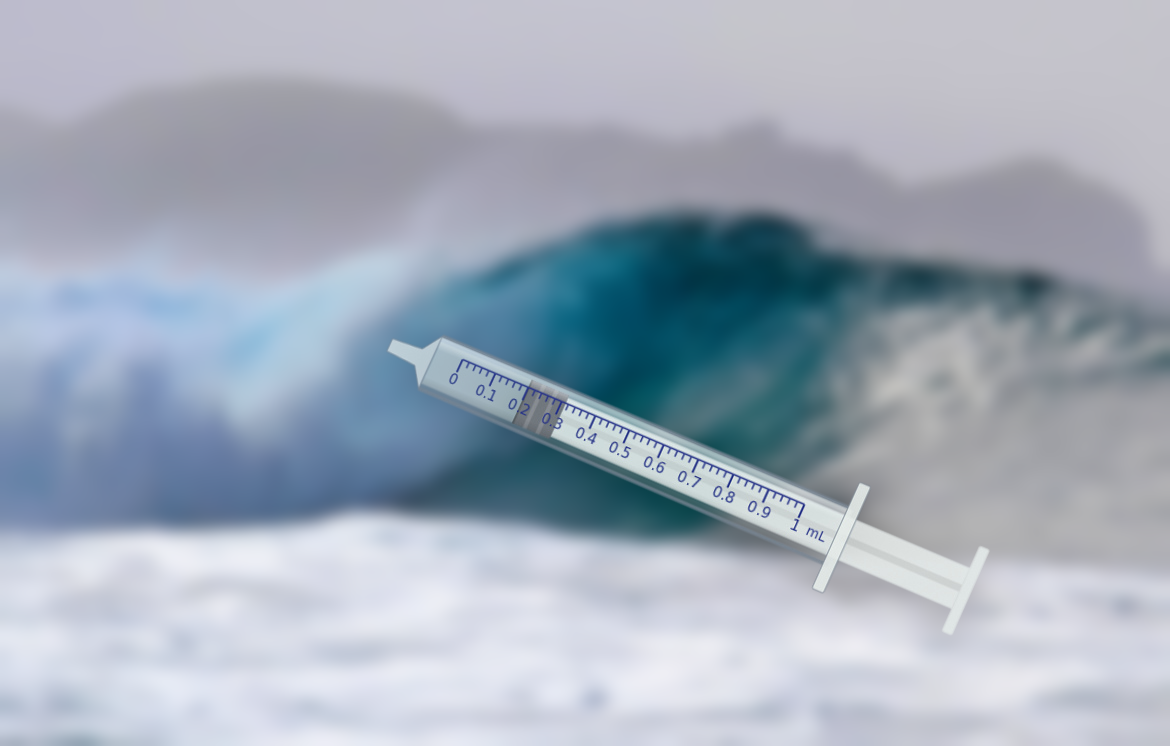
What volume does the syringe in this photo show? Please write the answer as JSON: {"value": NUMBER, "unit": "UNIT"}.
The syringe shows {"value": 0.2, "unit": "mL"}
